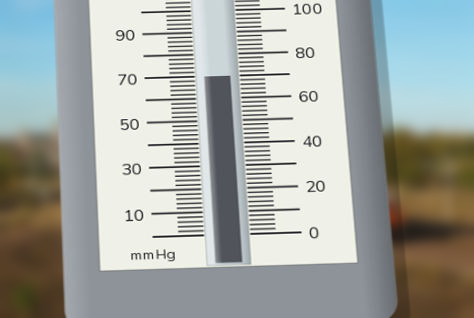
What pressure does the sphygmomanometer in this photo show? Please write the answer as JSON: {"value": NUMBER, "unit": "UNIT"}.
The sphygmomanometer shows {"value": 70, "unit": "mmHg"}
